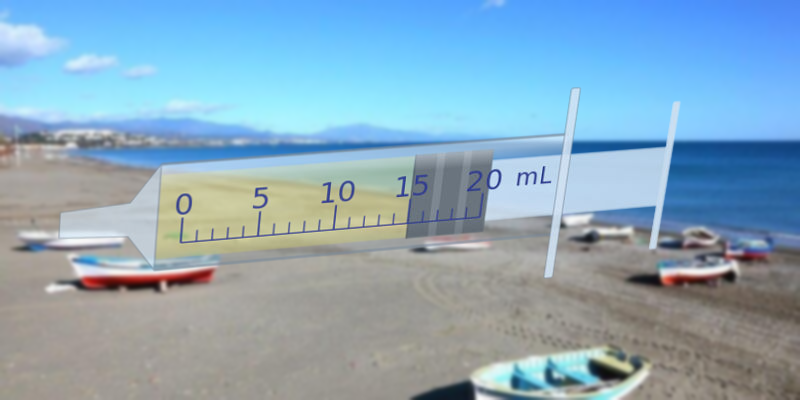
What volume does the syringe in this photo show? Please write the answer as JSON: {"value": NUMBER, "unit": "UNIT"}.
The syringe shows {"value": 15, "unit": "mL"}
